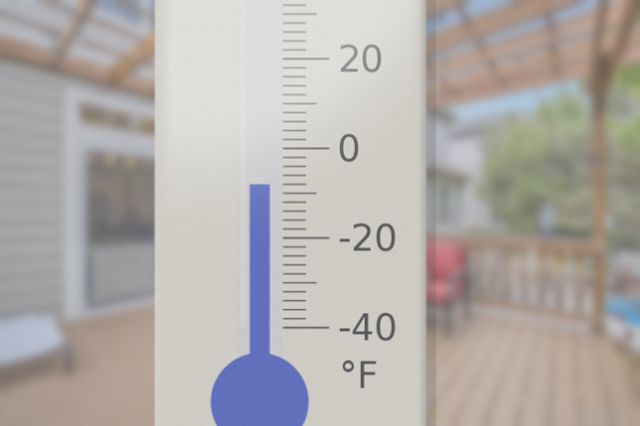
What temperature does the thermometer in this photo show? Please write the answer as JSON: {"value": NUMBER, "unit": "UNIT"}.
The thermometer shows {"value": -8, "unit": "°F"}
